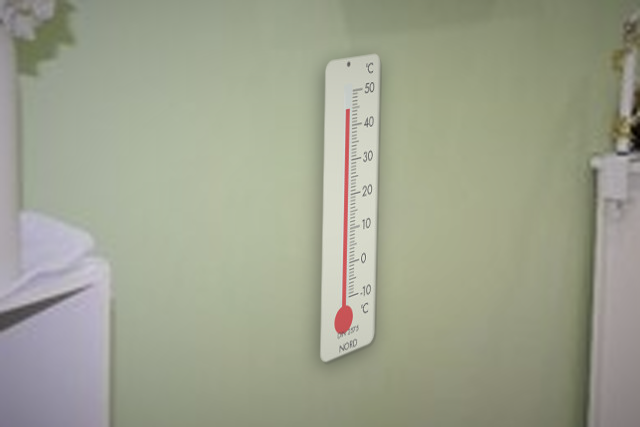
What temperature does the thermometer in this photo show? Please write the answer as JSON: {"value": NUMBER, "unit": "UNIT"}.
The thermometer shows {"value": 45, "unit": "°C"}
